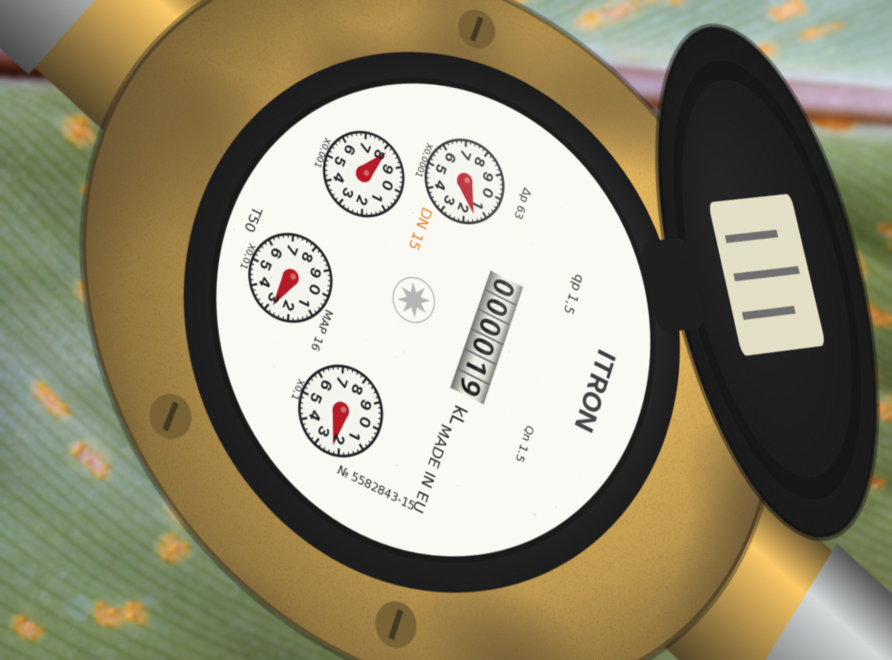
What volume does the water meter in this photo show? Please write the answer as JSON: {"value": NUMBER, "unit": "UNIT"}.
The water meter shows {"value": 19.2281, "unit": "kL"}
